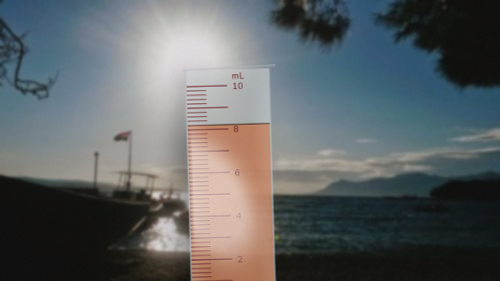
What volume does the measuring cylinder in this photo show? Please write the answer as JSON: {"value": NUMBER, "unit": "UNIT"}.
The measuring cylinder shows {"value": 8.2, "unit": "mL"}
